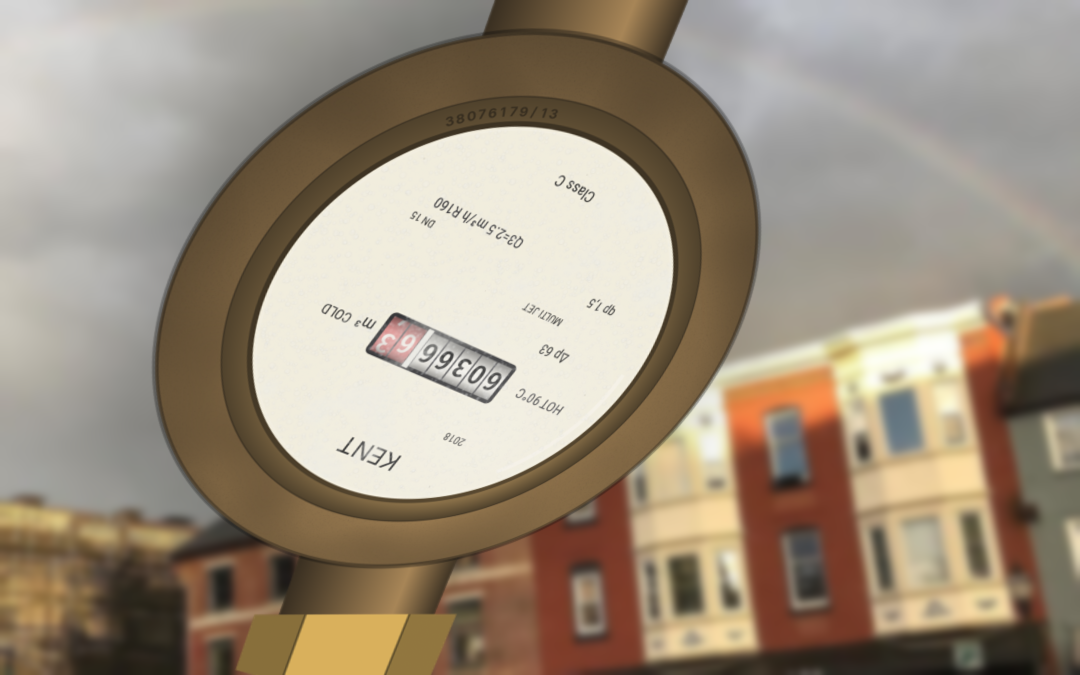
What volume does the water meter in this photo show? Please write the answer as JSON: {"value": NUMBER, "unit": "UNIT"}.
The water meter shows {"value": 60366.63, "unit": "m³"}
